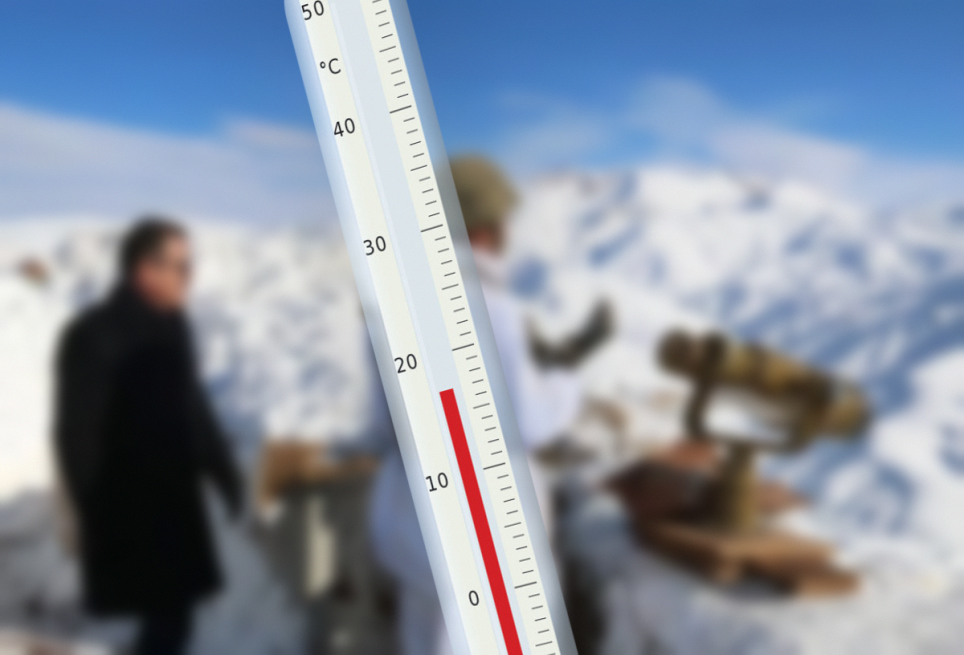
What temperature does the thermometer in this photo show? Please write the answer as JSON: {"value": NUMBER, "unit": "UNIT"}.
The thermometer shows {"value": 17, "unit": "°C"}
